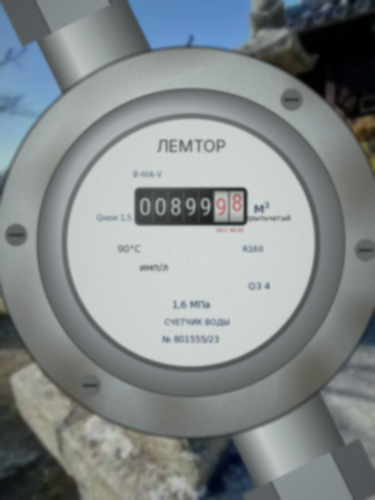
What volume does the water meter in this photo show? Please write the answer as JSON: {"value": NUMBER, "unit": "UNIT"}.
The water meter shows {"value": 899.98, "unit": "m³"}
